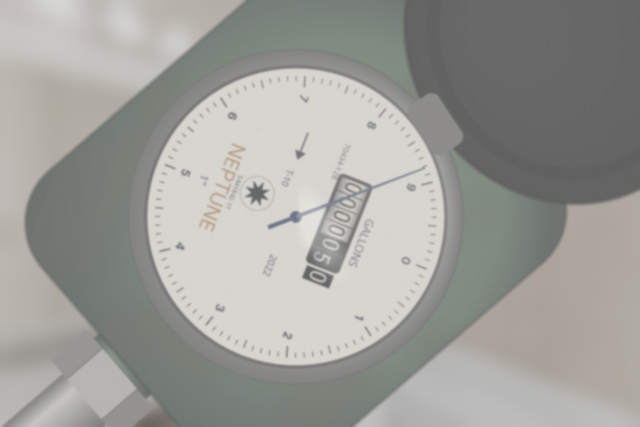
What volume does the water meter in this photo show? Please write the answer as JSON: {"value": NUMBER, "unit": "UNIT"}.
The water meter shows {"value": 48.8, "unit": "gal"}
